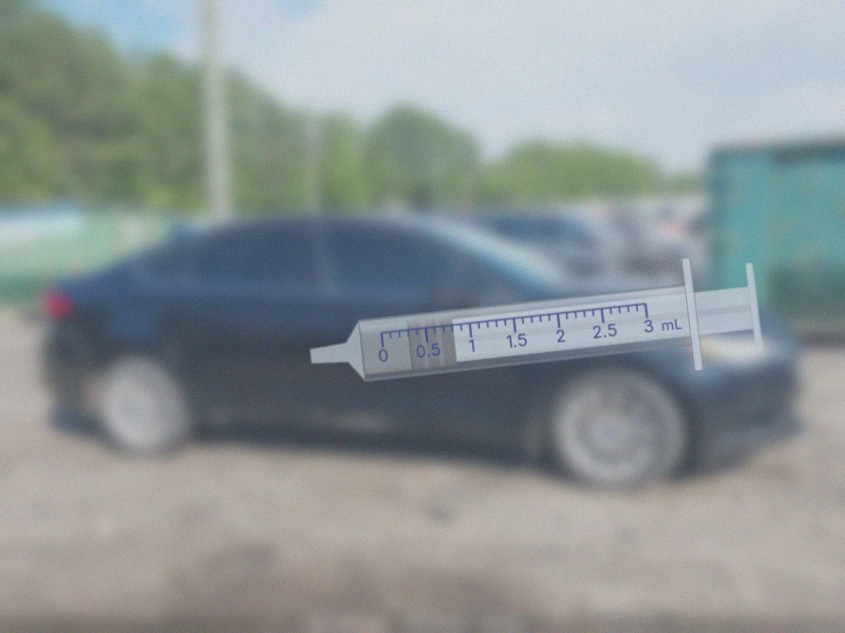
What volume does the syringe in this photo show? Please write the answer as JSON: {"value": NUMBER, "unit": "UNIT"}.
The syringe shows {"value": 0.3, "unit": "mL"}
